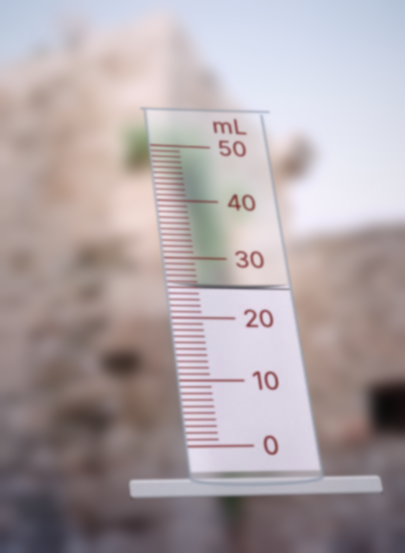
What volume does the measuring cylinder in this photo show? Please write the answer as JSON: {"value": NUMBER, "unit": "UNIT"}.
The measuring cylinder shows {"value": 25, "unit": "mL"}
